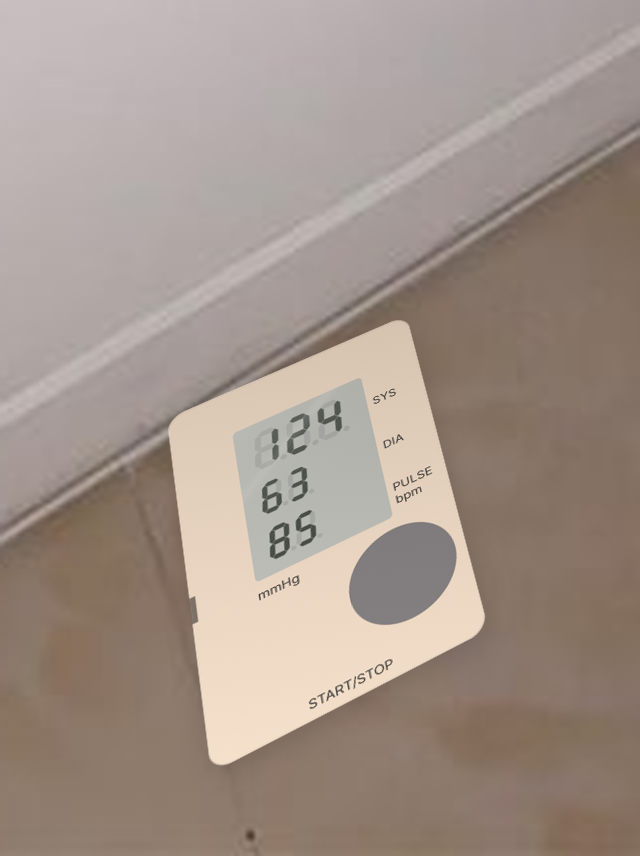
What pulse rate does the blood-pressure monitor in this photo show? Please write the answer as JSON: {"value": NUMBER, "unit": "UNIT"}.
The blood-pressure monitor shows {"value": 85, "unit": "bpm"}
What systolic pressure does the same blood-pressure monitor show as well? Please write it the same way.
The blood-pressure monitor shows {"value": 124, "unit": "mmHg"}
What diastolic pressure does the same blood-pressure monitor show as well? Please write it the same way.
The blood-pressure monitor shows {"value": 63, "unit": "mmHg"}
